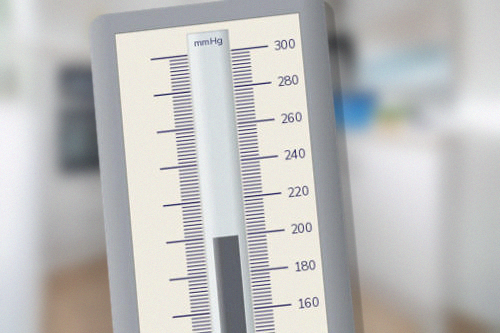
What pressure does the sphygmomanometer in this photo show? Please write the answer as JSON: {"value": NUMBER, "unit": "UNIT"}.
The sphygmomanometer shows {"value": 200, "unit": "mmHg"}
